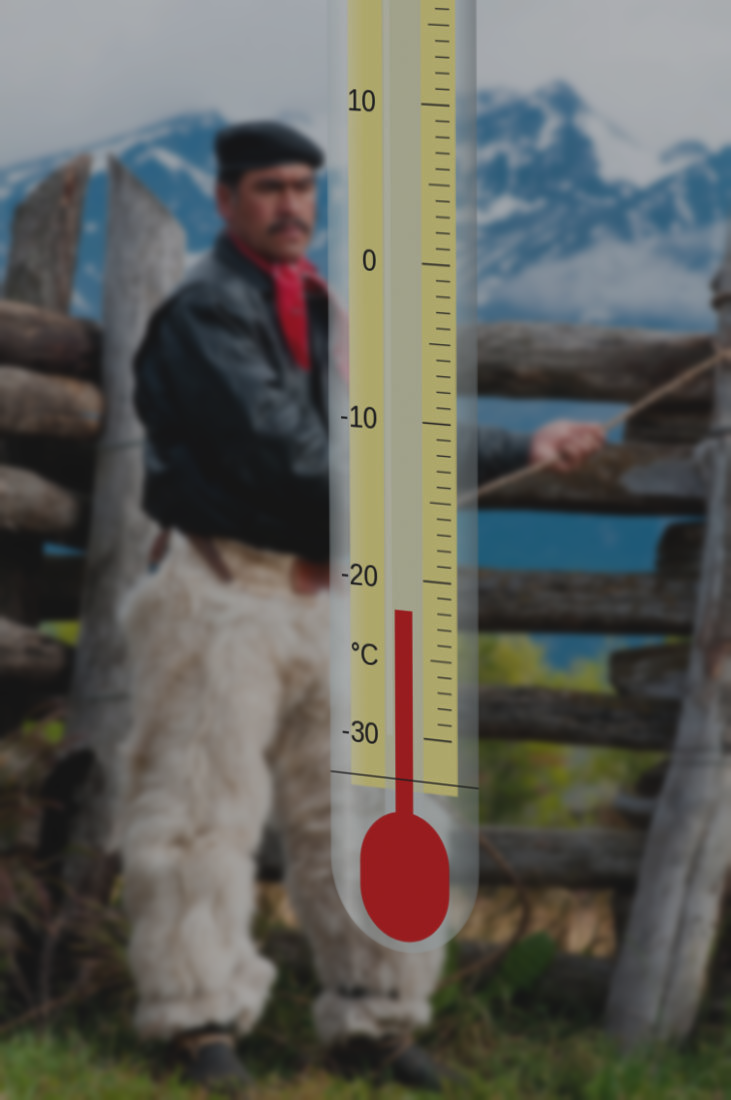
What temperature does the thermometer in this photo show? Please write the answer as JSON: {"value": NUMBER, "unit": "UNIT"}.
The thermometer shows {"value": -22, "unit": "°C"}
